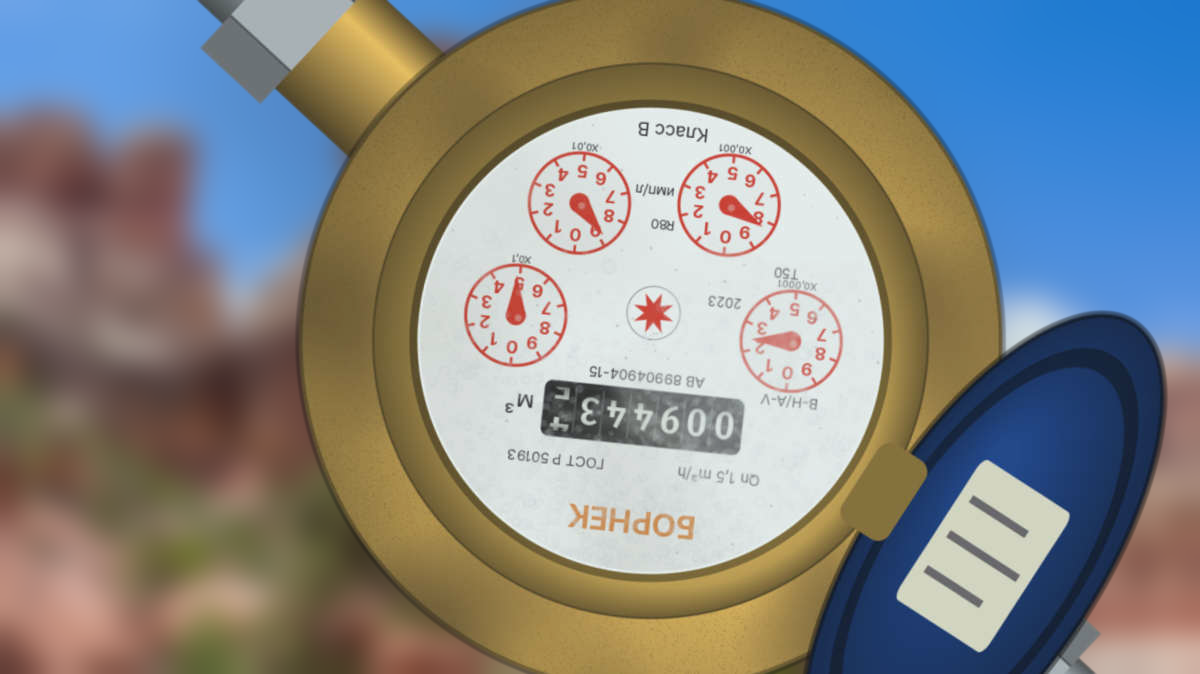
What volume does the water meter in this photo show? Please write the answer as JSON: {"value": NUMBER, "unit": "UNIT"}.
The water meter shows {"value": 94434.4882, "unit": "m³"}
